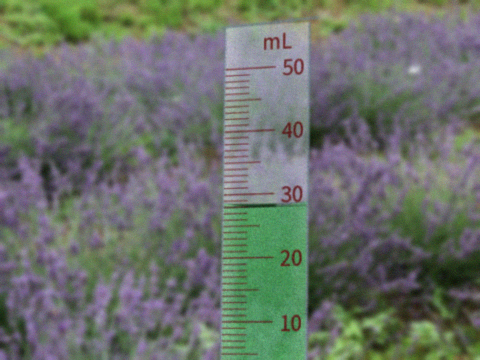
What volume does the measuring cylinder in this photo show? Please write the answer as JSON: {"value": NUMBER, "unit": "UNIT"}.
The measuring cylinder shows {"value": 28, "unit": "mL"}
